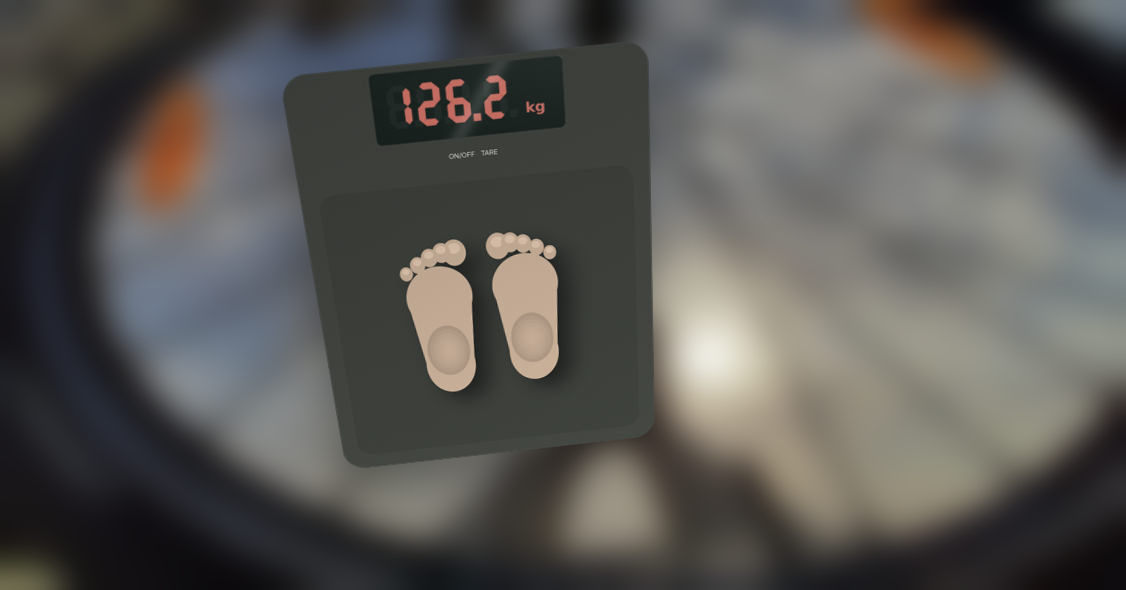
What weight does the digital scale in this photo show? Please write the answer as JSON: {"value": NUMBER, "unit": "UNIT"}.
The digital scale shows {"value": 126.2, "unit": "kg"}
